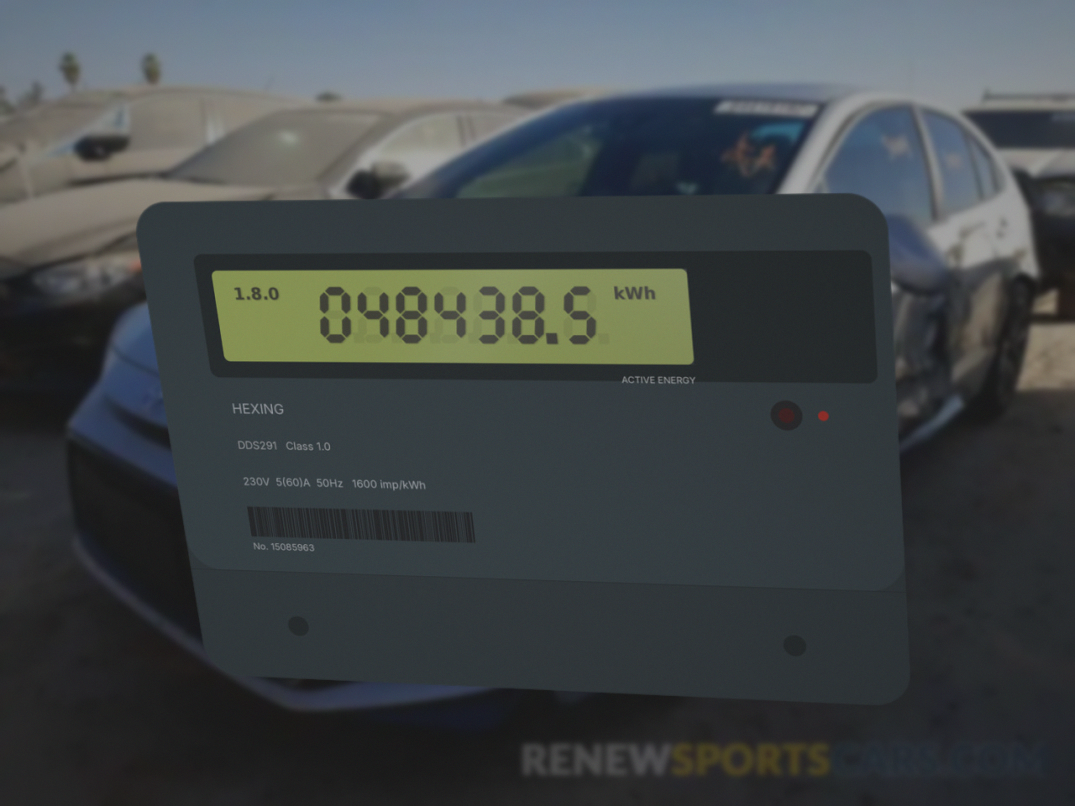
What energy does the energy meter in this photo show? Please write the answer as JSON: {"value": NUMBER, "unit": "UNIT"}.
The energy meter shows {"value": 48438.5, "unit": "kWh"}
